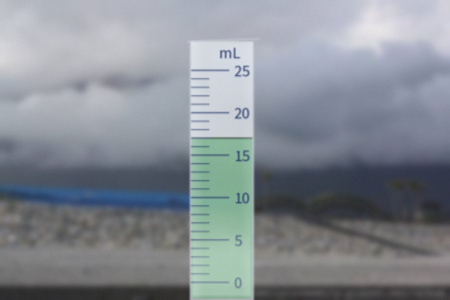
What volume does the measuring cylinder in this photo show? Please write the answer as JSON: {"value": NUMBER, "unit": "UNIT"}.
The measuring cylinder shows {"value": 17, "unit": "mL"}
